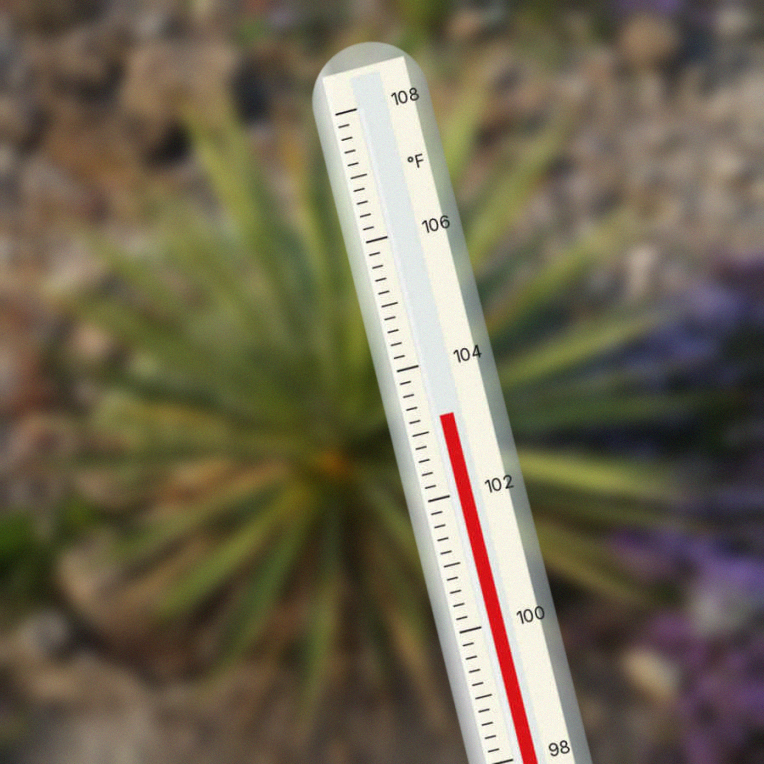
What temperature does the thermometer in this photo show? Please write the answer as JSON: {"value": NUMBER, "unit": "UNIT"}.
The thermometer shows {"value": 103.2, "unit": "°F"}
